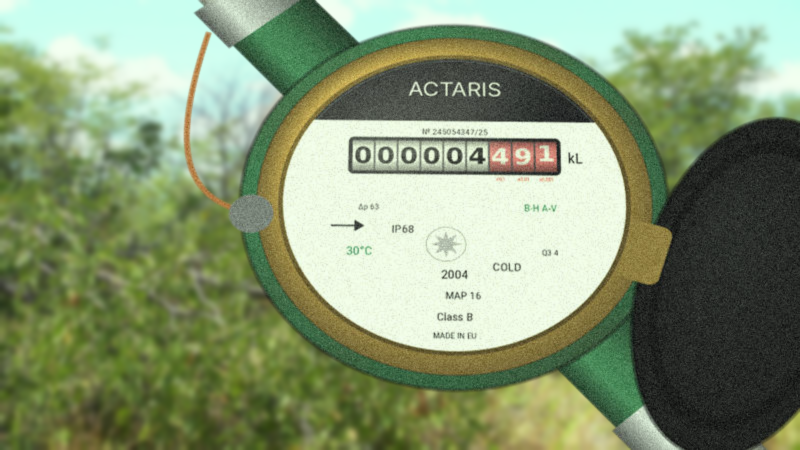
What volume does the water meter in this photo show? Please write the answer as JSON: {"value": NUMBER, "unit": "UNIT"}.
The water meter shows {"value": 4.491, "unit": "kL"}
